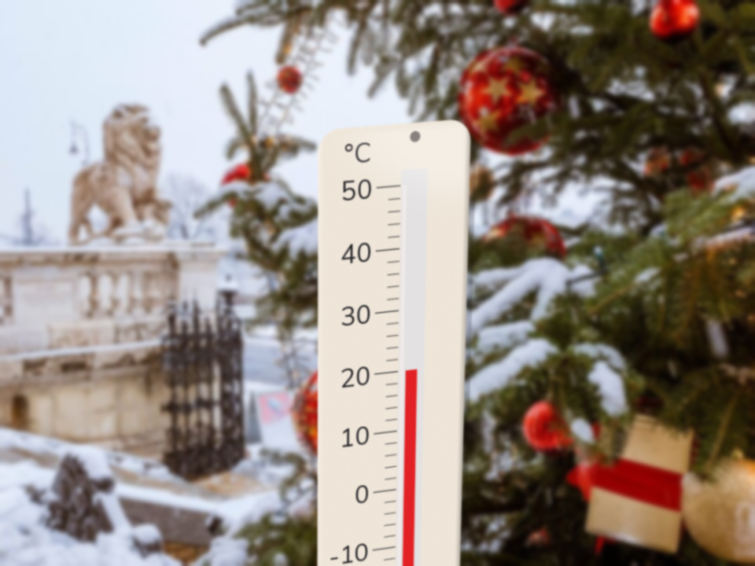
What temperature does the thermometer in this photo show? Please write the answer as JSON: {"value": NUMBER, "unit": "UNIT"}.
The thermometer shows {"value": 20, "unit": "°C"}
